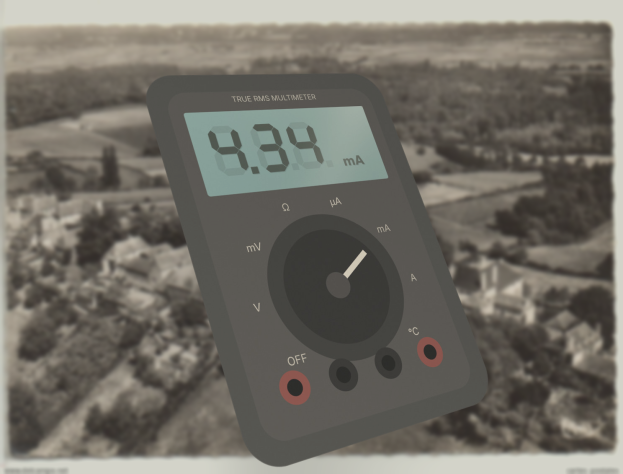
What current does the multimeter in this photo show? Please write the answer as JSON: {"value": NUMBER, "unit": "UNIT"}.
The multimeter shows {"value": 4.34, "unit": "mA"}
